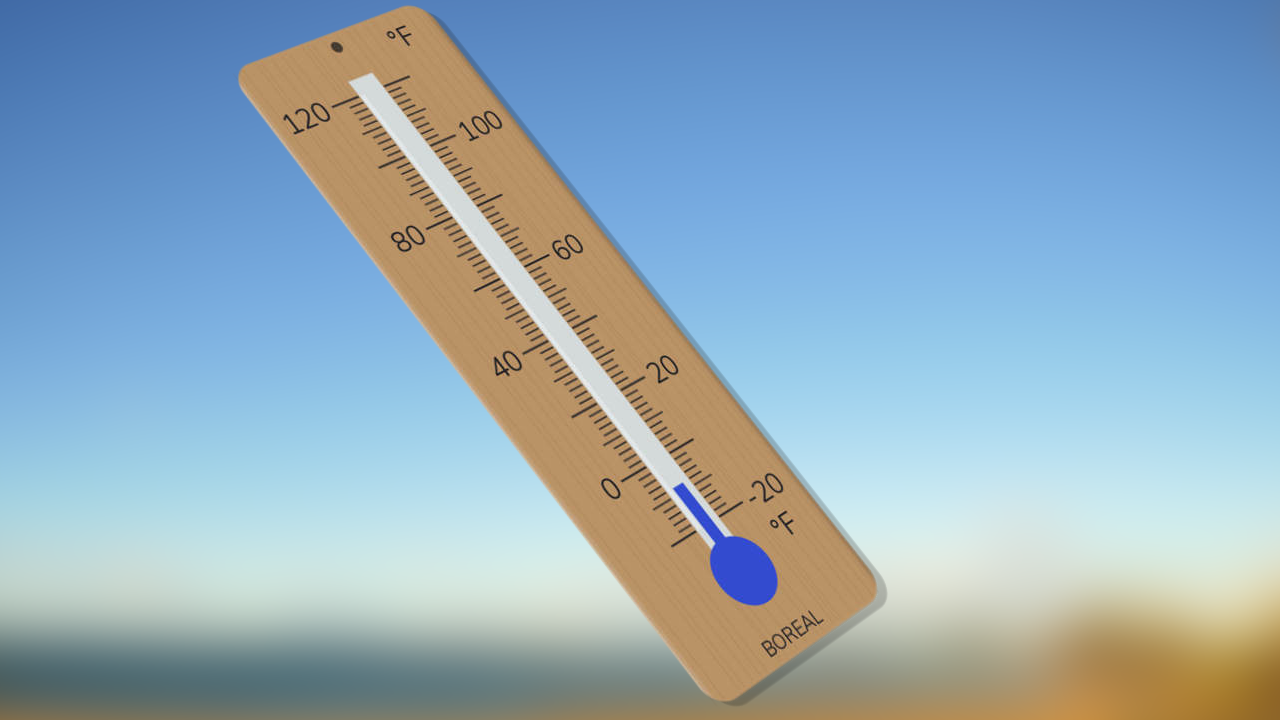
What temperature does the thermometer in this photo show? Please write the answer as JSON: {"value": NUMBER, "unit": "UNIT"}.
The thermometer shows {"value": -8, "unit": "°F"}
